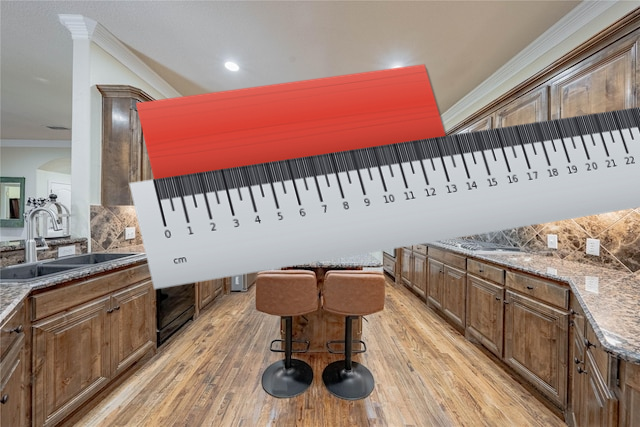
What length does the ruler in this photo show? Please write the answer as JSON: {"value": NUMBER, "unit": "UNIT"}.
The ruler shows {"value": 13.5, "unit": "cm"}
